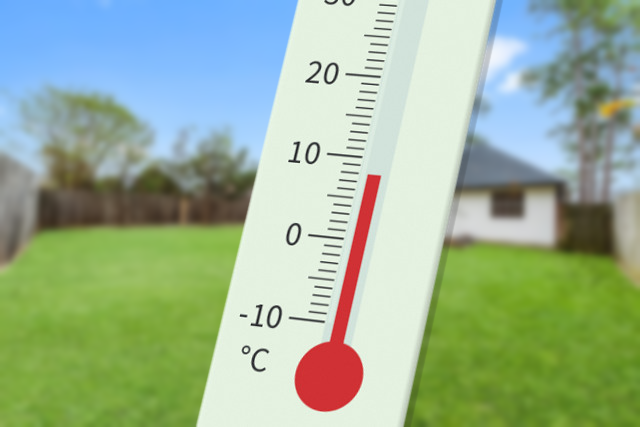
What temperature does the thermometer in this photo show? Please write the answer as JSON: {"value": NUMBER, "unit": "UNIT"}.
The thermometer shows {"value": 8, "unit": "°C"}
